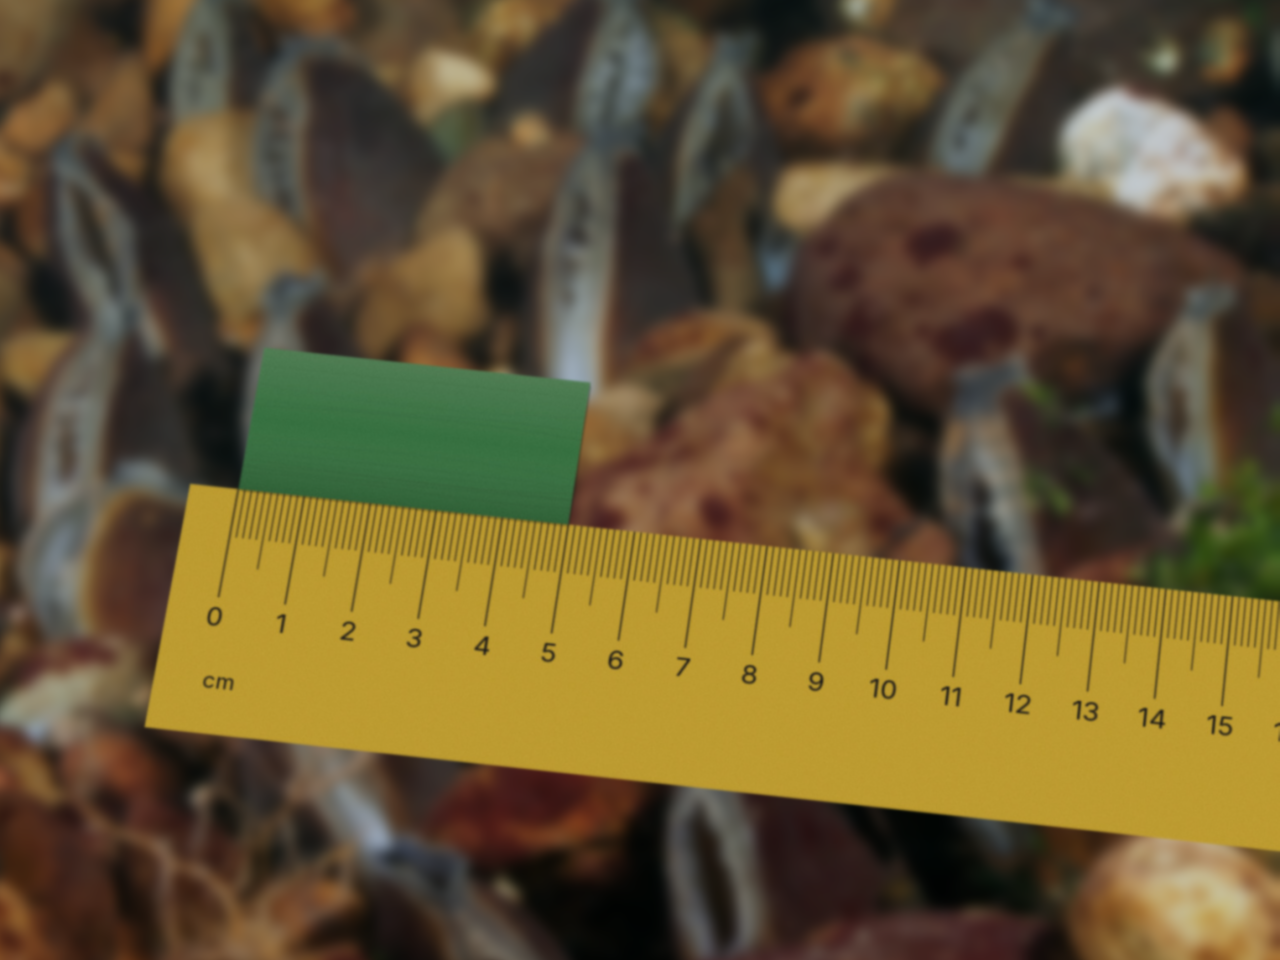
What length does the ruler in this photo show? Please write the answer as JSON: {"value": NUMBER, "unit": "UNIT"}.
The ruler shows {"value": 5, "unit": "cm"}
